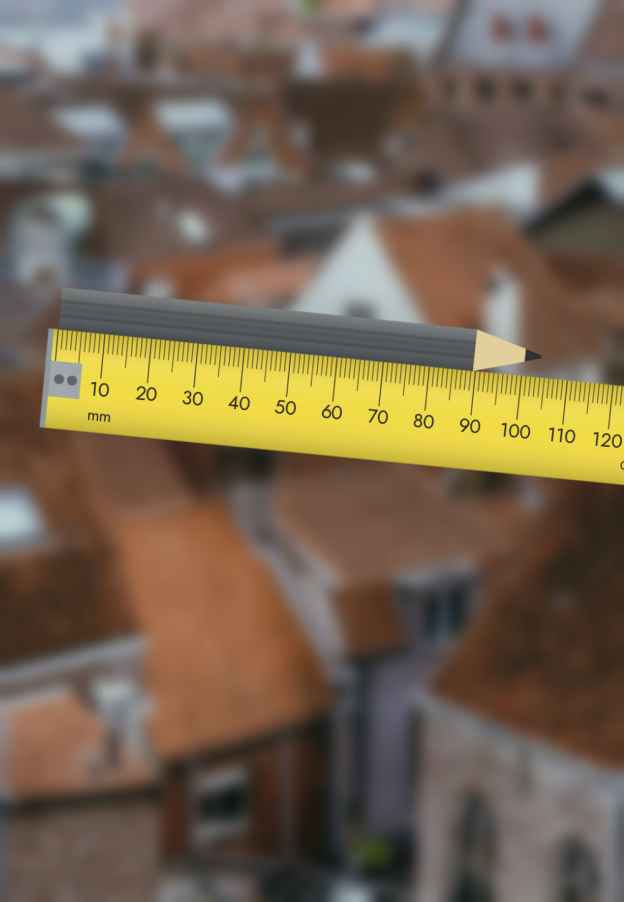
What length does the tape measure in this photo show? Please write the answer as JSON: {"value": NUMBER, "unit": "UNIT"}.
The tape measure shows {"value": 104, "unit": "mm"}
